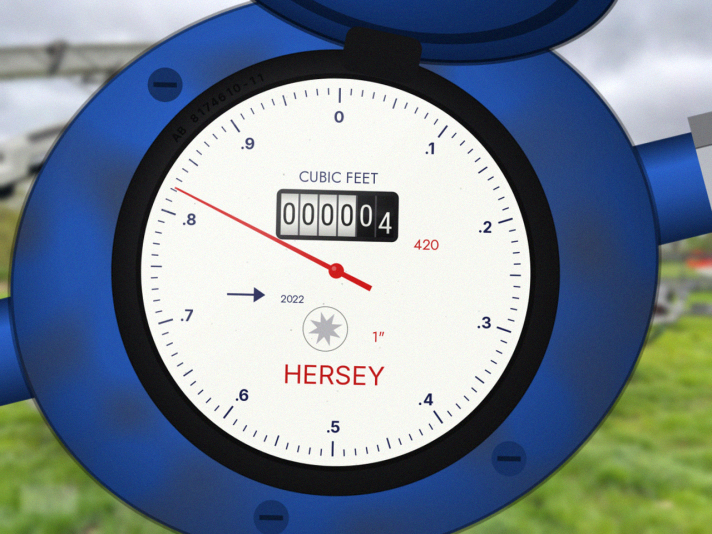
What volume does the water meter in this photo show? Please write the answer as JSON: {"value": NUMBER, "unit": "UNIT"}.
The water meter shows {"value": 3.82, "unit": "ft³"}
